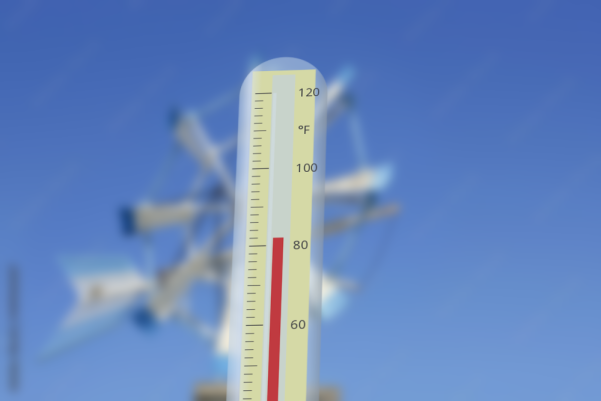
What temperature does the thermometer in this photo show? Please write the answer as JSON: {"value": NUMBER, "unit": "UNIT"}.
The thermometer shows {"value": 82, "unit": "°F"}
